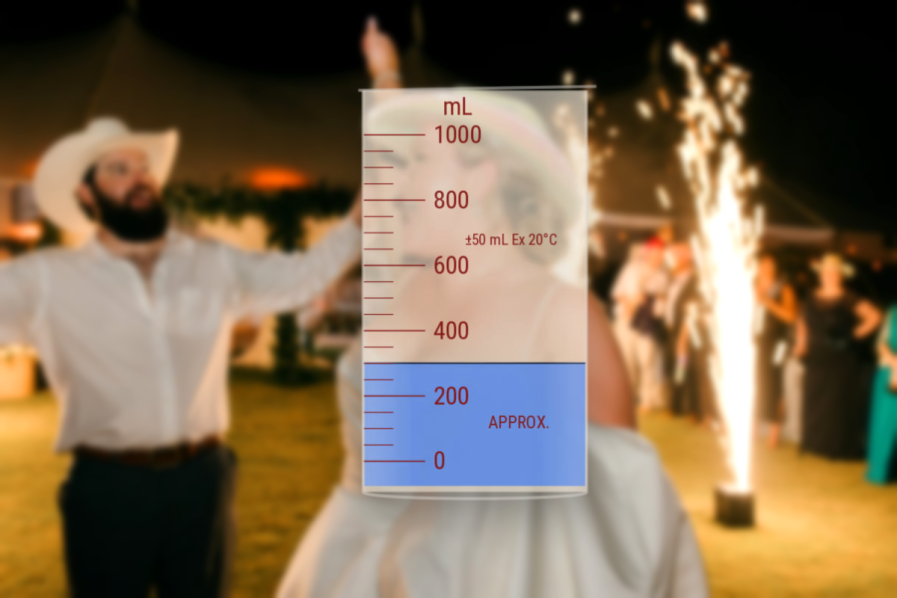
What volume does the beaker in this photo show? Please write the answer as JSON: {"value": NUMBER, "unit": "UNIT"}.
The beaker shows {"value": 300, "unit": "mL"}
